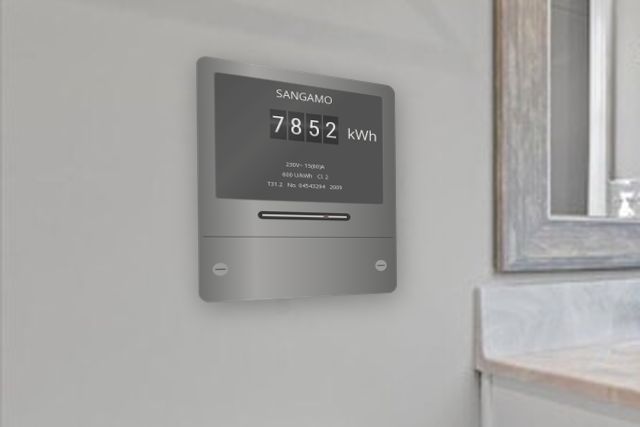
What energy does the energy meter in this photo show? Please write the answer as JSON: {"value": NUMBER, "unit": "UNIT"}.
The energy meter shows {"value": 7852, "unit": "kWh"}
